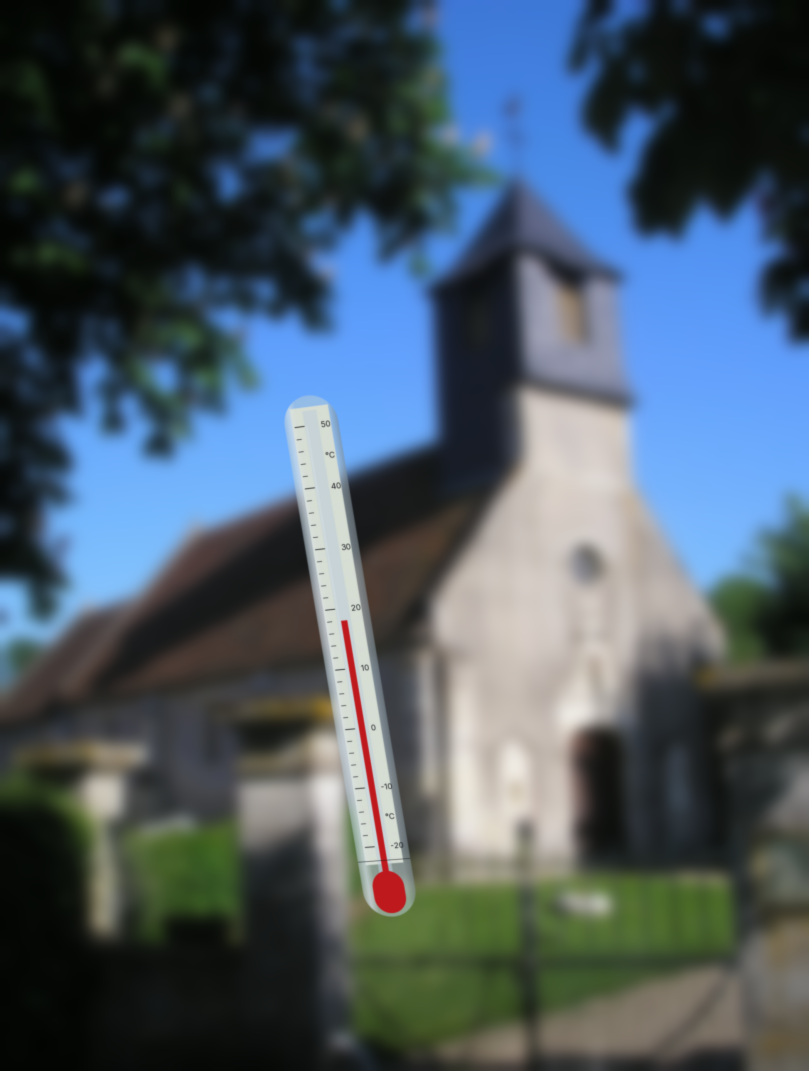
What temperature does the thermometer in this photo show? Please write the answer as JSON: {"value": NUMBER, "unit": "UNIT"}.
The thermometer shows {"value": 18, "unit": "°C"}
